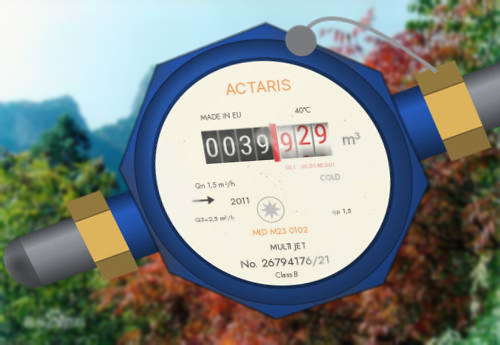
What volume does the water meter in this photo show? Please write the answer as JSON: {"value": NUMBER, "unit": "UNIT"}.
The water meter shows {"value": 39.929, "unit": "m³"}
